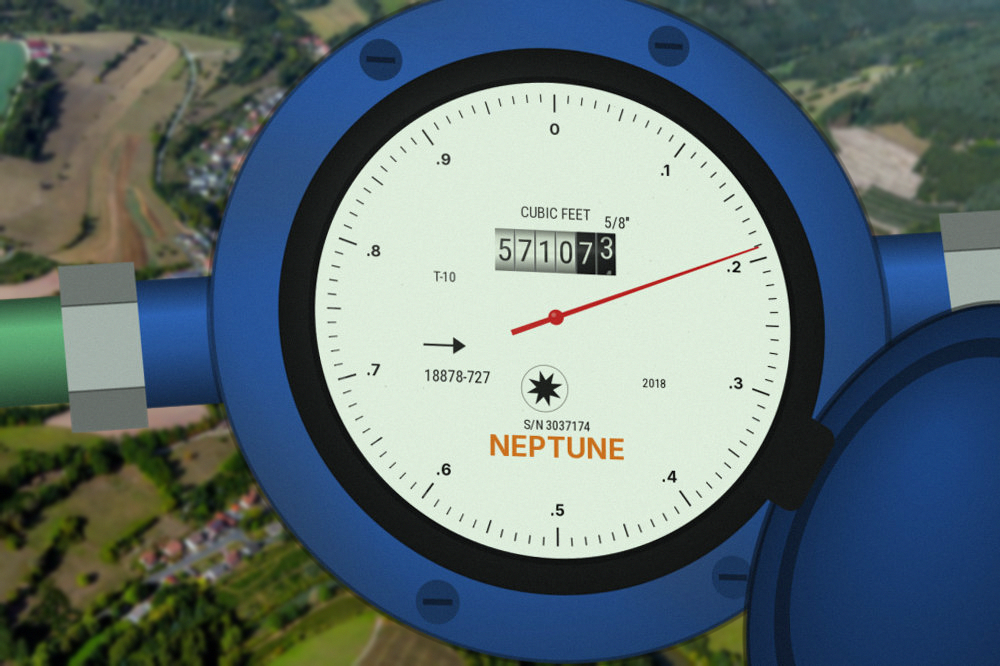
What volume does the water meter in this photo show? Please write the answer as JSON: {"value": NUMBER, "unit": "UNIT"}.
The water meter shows {"value": 571073.19, "unit": "ft³"}
